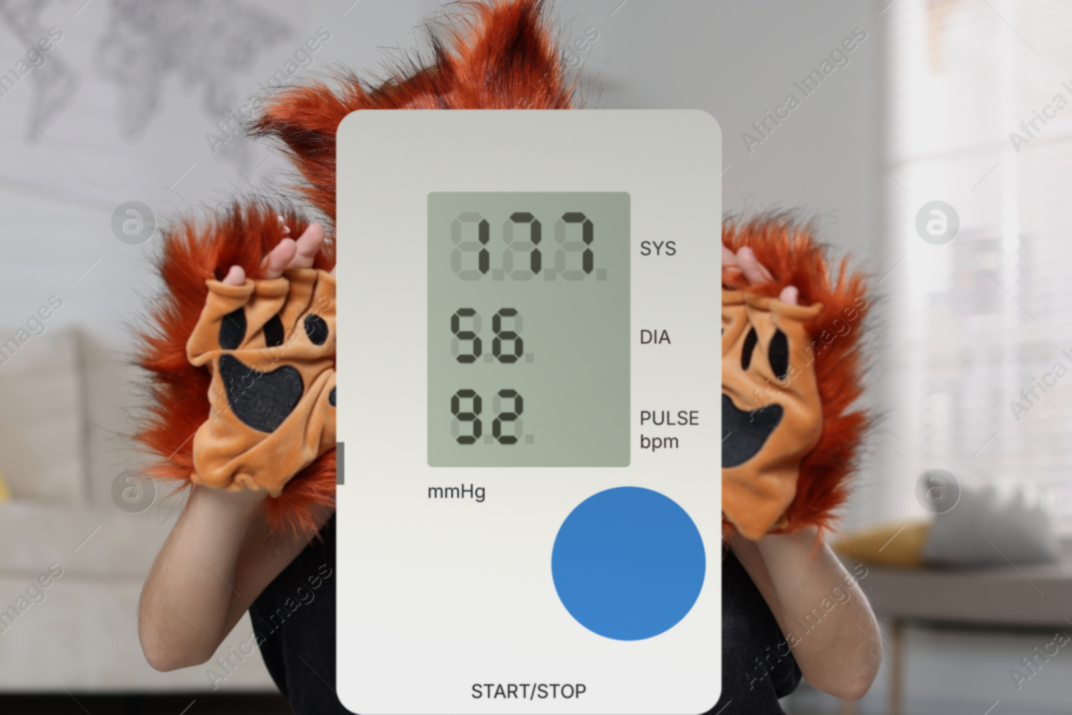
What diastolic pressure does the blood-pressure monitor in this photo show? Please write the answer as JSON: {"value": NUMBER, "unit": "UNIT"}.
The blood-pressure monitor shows {"value": 56, "unit": "mmHg"}
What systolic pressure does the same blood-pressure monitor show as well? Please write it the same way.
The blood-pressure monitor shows {"value": 177, "unit": "mmHg"}
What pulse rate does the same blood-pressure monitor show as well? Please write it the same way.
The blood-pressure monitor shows {"value": 92, "unit": "bpm"}
